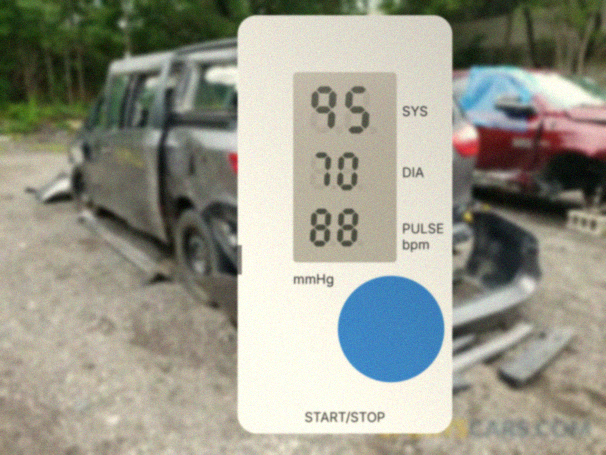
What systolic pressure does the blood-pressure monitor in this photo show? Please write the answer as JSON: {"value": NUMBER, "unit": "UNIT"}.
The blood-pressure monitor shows {"value": 95, "unit": "mmHg"}
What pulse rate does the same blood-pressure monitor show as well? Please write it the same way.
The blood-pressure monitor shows {"value": 88, "unit": "bpm"}
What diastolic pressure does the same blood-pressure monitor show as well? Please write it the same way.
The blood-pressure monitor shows {"value": 70, "unit": "mmHg"}
